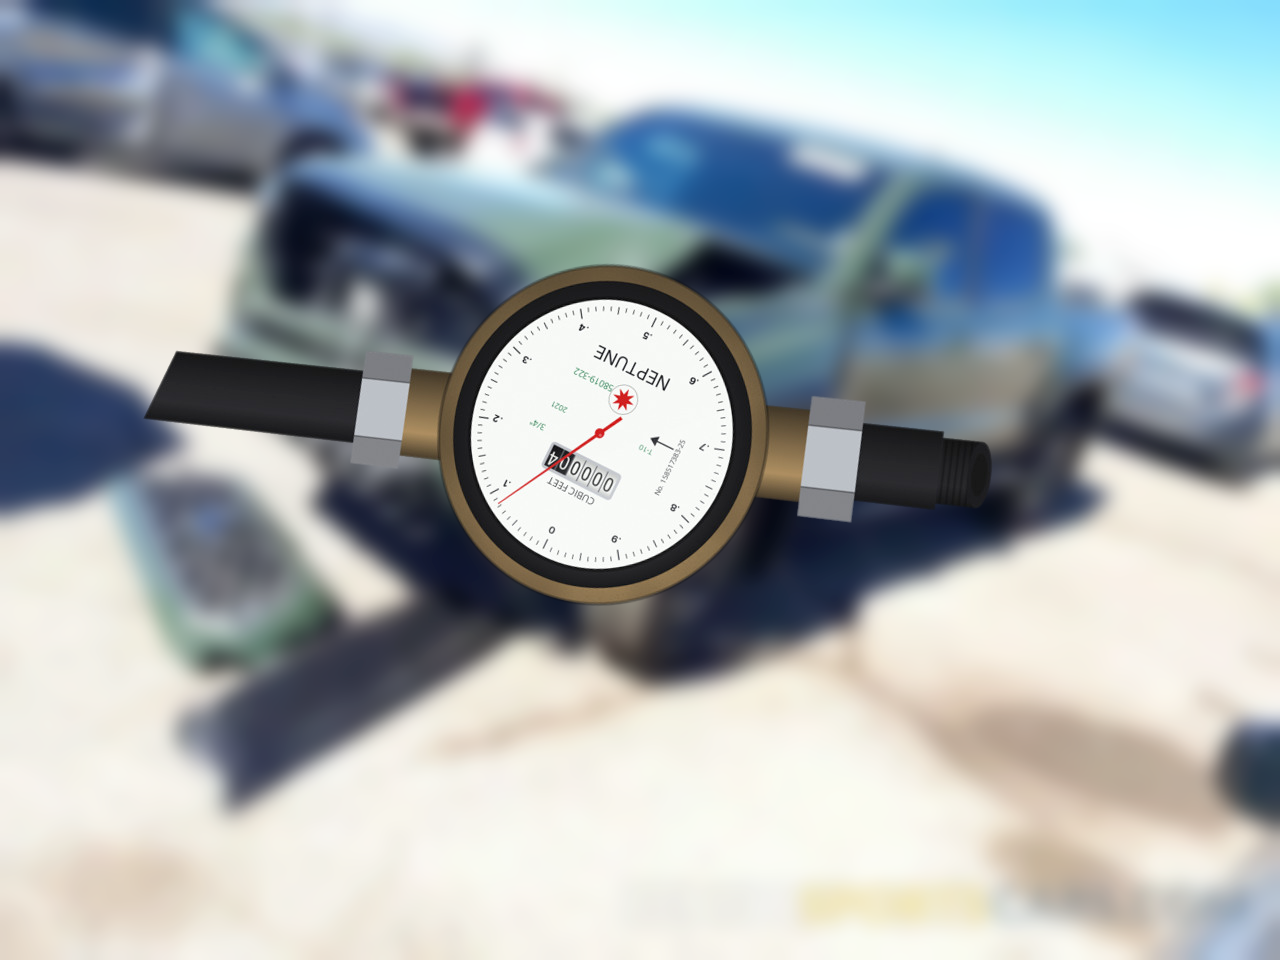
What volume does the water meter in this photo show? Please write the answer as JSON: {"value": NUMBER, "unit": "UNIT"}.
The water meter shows {"value": 4.08, "unit": "ft³"}
